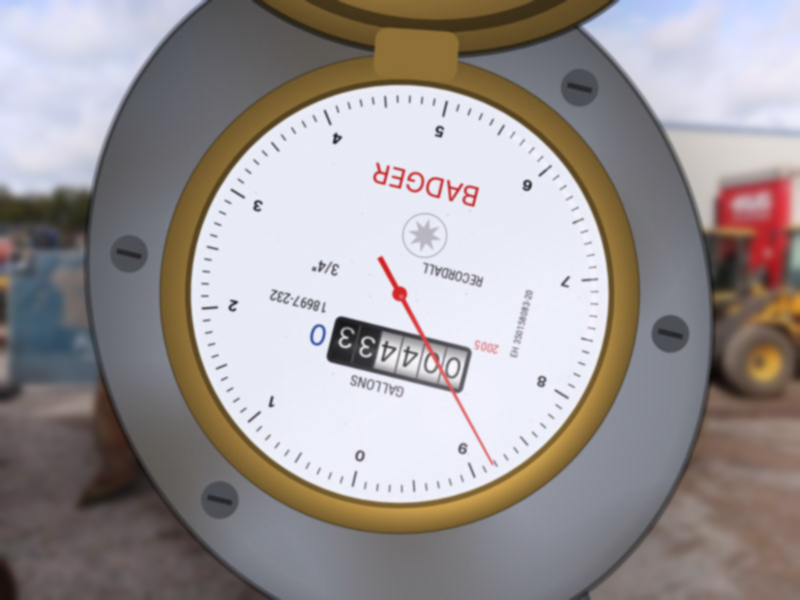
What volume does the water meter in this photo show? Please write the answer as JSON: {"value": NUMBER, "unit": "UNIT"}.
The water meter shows {"value": 44328.8, "unit": "gal"}
